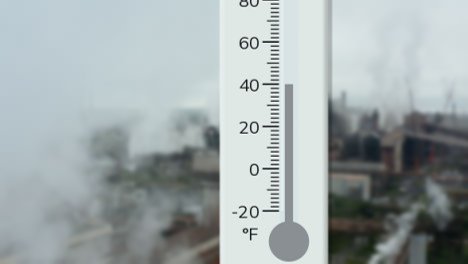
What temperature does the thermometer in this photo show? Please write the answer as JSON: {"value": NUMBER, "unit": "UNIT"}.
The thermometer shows {"value": 40, "unit": "°F"}
